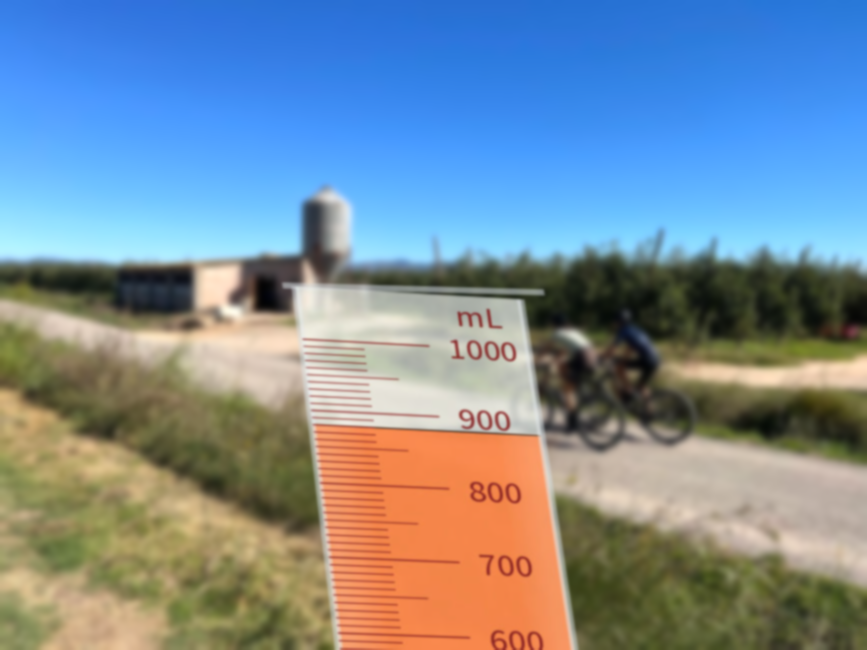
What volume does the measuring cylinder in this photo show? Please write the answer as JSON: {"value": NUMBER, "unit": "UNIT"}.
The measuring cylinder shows {"value": 880, "unit": "mL"}
